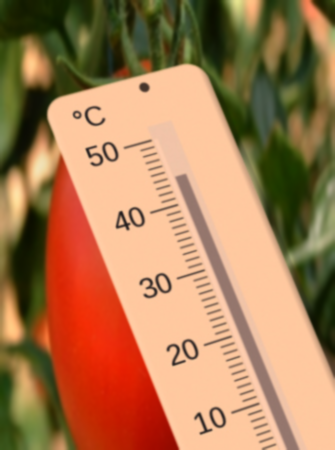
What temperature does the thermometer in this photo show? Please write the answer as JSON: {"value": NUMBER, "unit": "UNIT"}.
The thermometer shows {"value": 44, "unit": "°C"}
